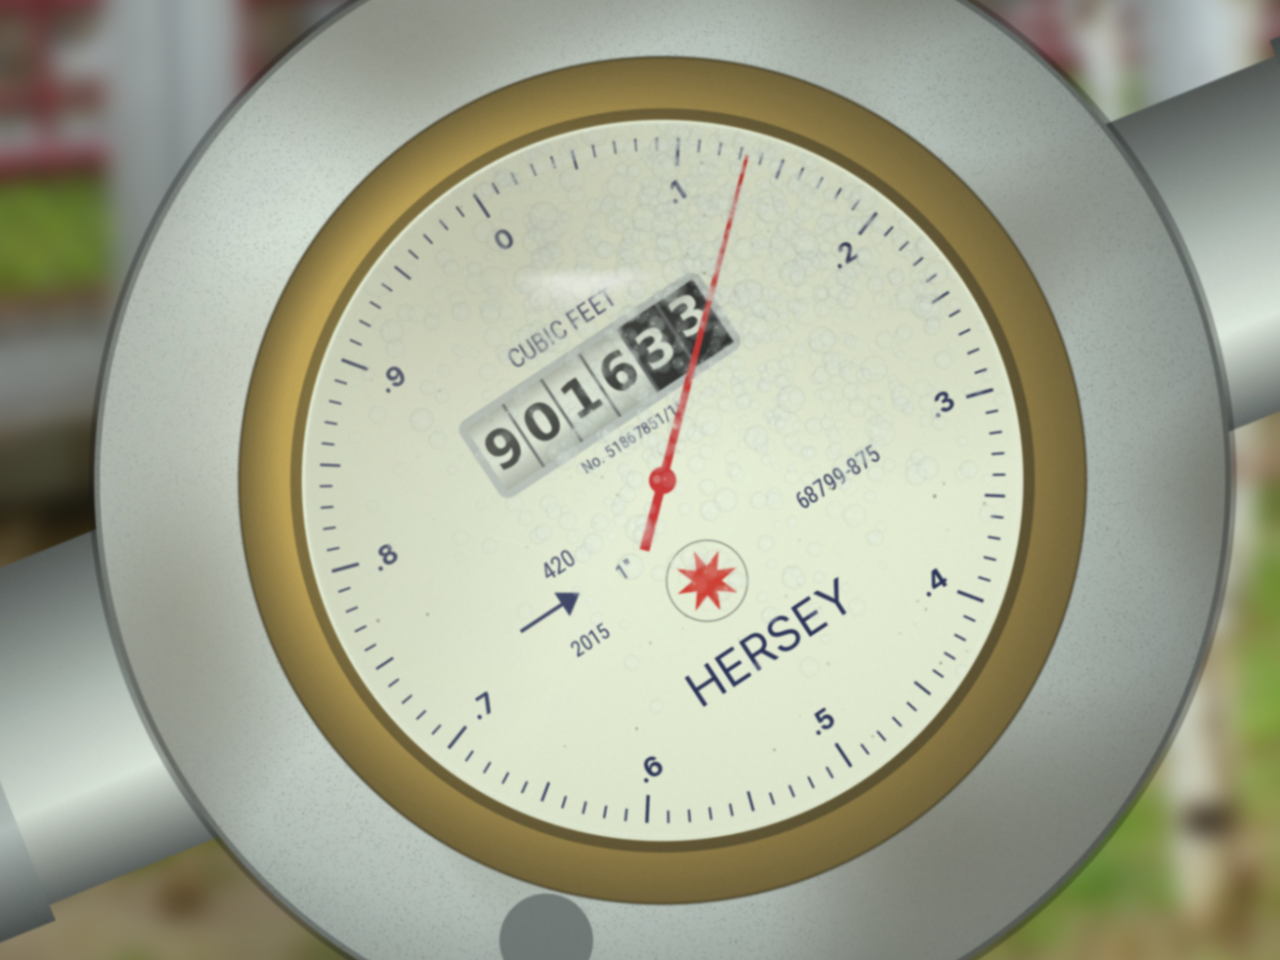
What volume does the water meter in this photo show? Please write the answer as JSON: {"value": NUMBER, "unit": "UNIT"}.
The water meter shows {"value": 901633.13, "unit": "ft³"}
